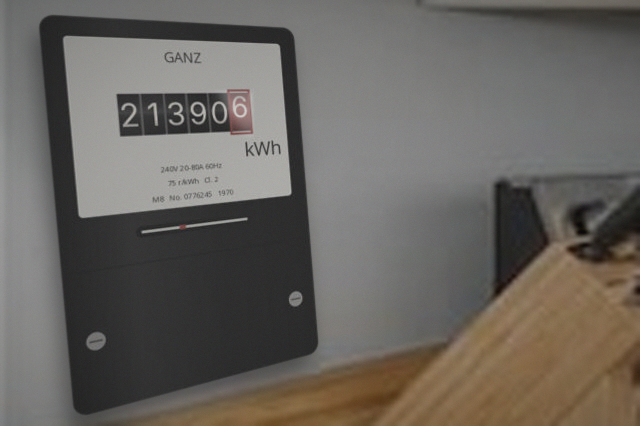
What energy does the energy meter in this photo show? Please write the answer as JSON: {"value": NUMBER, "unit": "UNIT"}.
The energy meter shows {"value": 21390.6, "unit": "kWh"}
